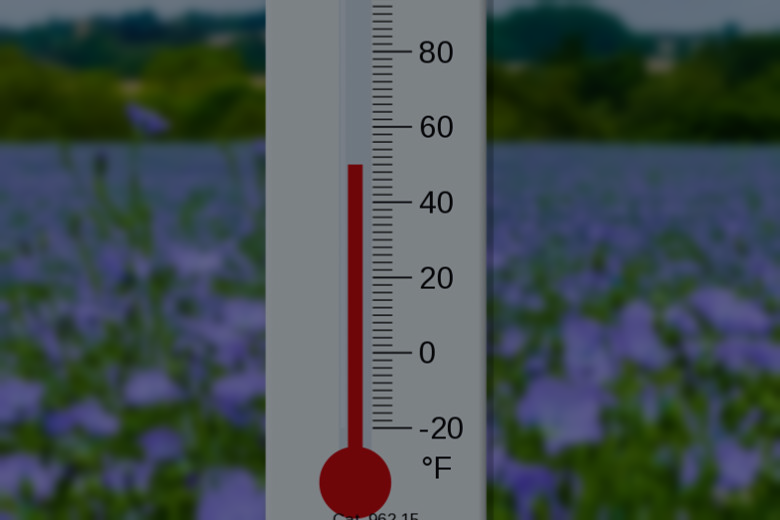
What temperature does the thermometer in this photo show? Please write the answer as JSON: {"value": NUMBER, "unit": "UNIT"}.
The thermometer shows {"value": 50, "unit": "°F"}
